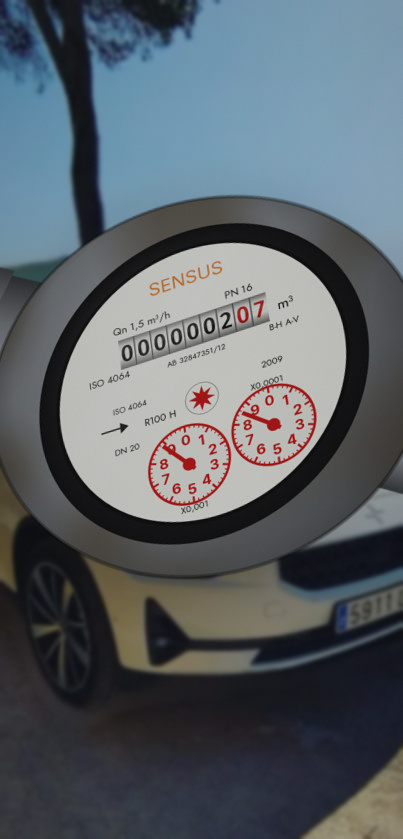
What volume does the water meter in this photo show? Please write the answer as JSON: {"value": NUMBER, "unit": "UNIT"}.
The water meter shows {"value": 2.0788, "unit": "m³"}
